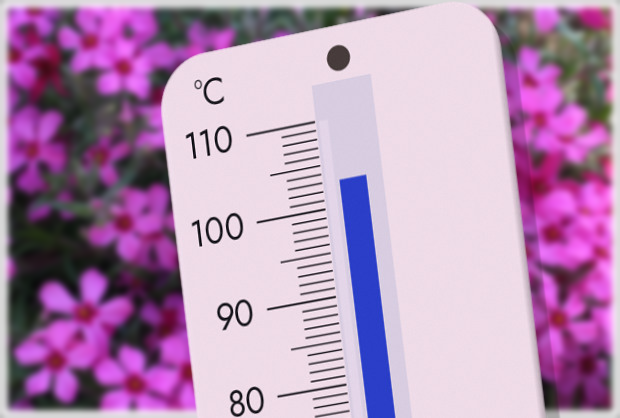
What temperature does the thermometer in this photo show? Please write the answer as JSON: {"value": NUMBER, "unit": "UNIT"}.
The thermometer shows {"value": 103, "unit": "°C"}
